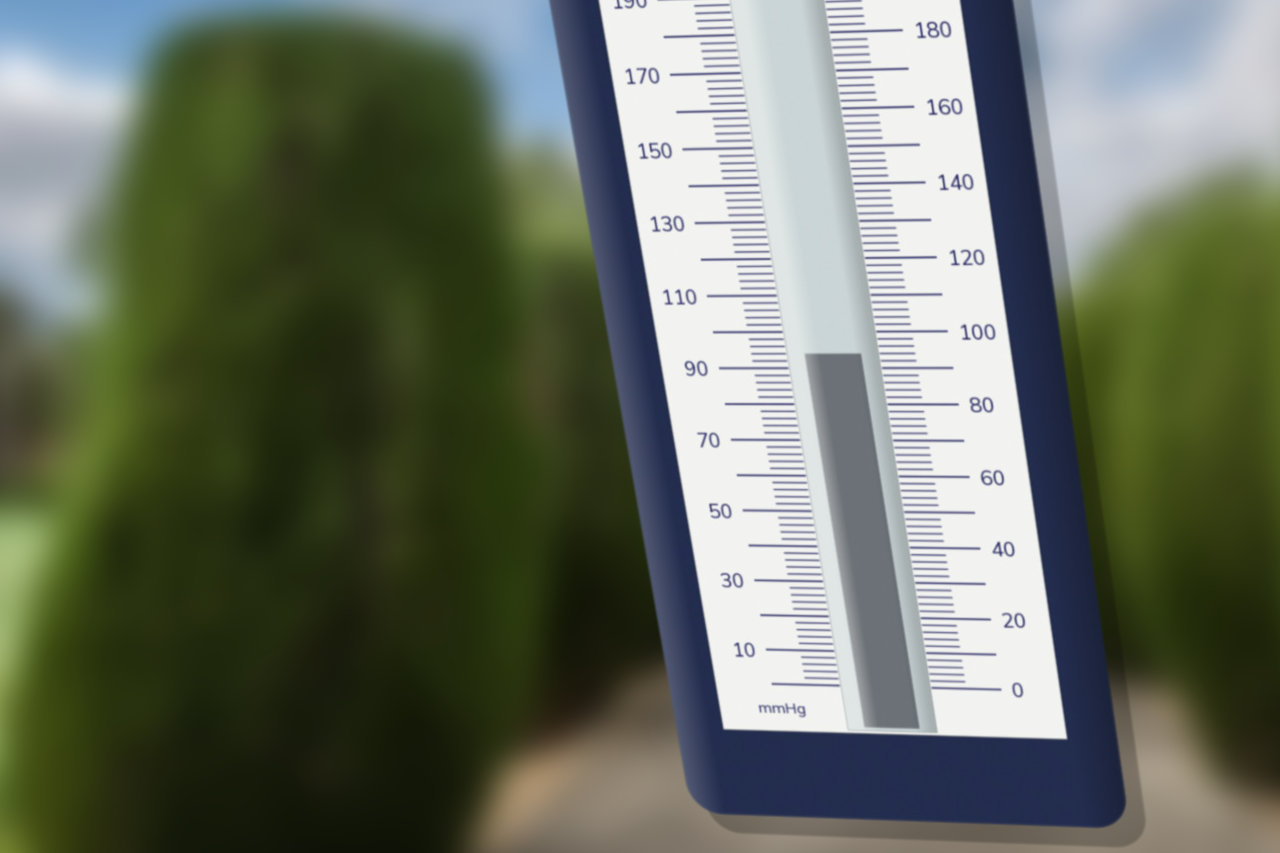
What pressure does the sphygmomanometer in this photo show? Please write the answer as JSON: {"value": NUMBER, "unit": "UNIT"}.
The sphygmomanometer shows {"value": 94, "unit": "mmHg"}
